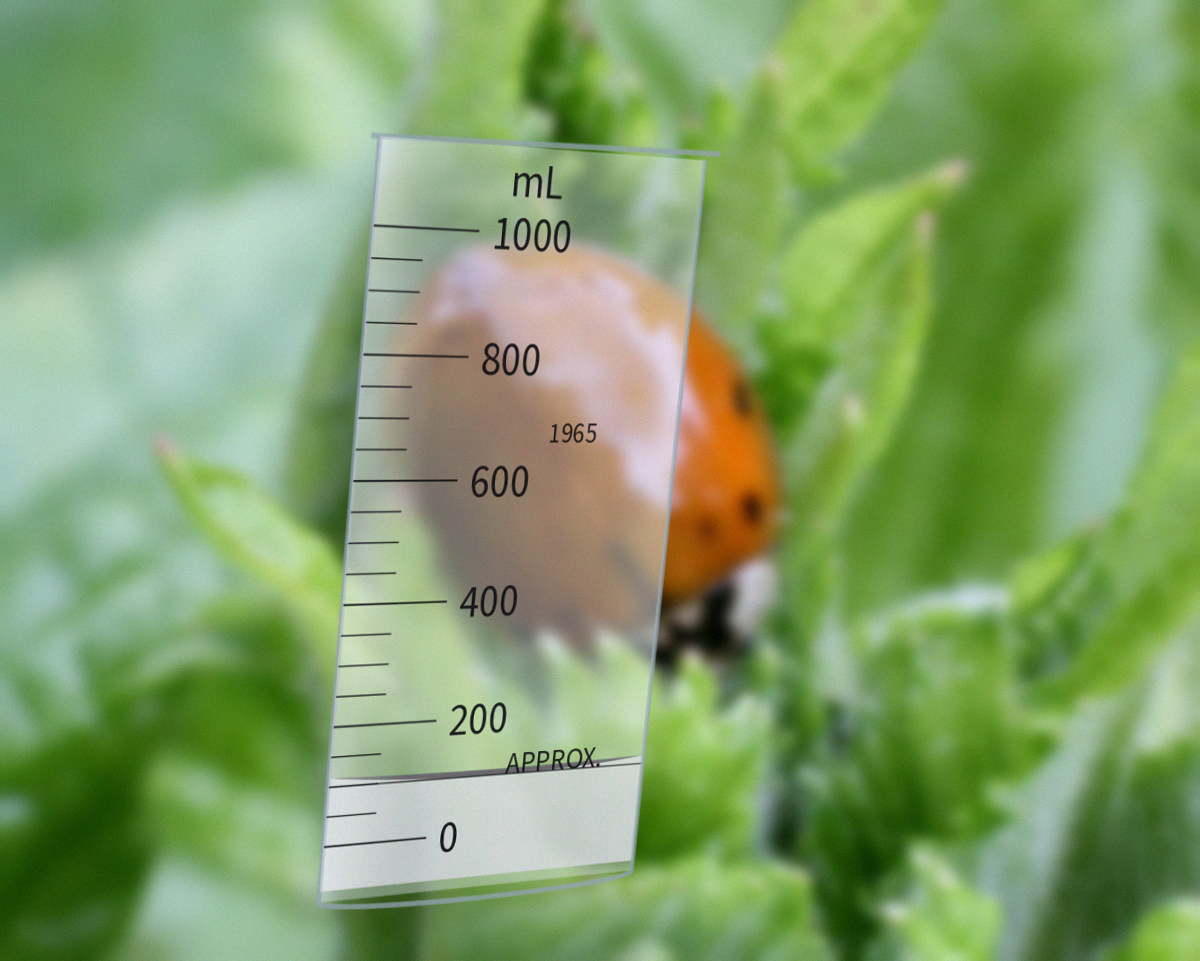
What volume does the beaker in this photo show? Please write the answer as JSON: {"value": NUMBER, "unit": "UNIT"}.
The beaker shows {"value": 100, "unit": "mL"}
